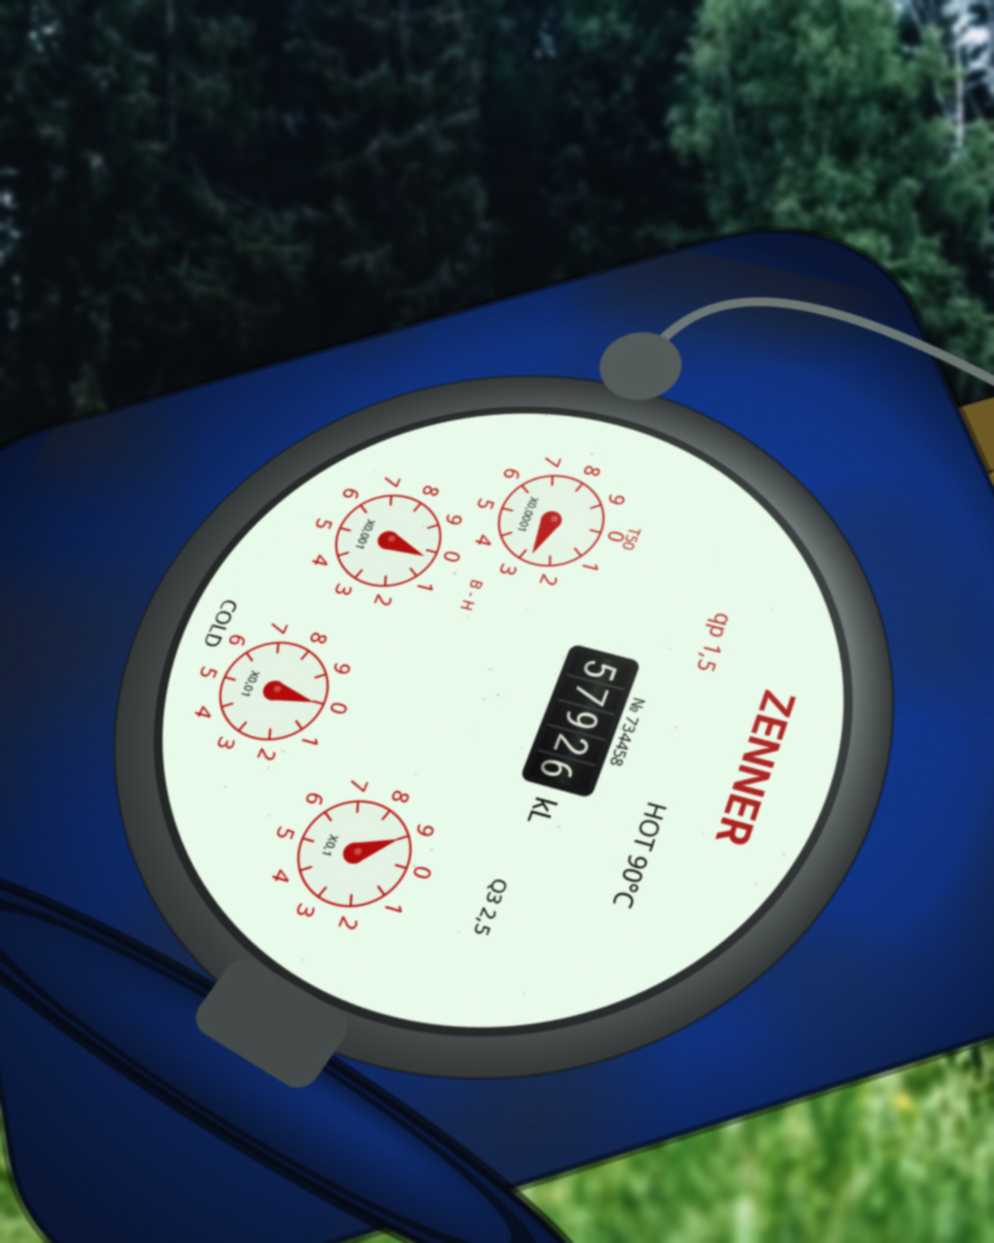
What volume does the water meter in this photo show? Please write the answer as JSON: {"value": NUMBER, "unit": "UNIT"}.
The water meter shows {"value": 57925.9002, "unit": "kL"}
